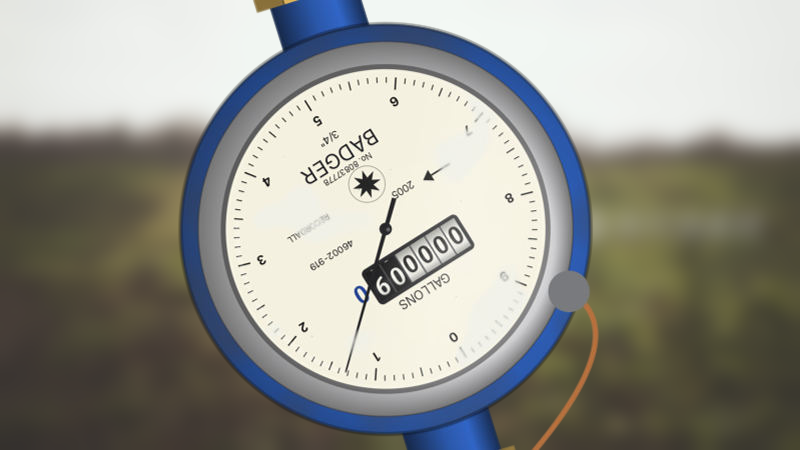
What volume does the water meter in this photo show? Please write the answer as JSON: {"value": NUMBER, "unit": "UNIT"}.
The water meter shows {"value": 91.3, "unit": "gal"}
